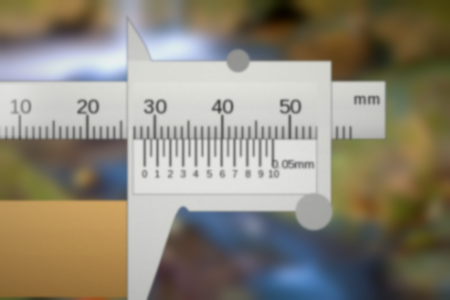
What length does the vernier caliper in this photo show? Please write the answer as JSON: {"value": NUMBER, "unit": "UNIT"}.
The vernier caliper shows {"value": 28.5, "unit": "mm"}
